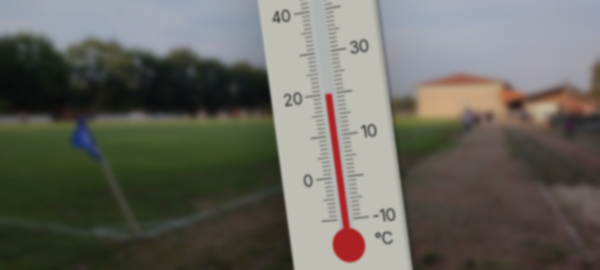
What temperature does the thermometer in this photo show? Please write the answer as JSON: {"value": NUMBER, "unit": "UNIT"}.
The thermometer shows {"value": 20, "unit": "°C"}
